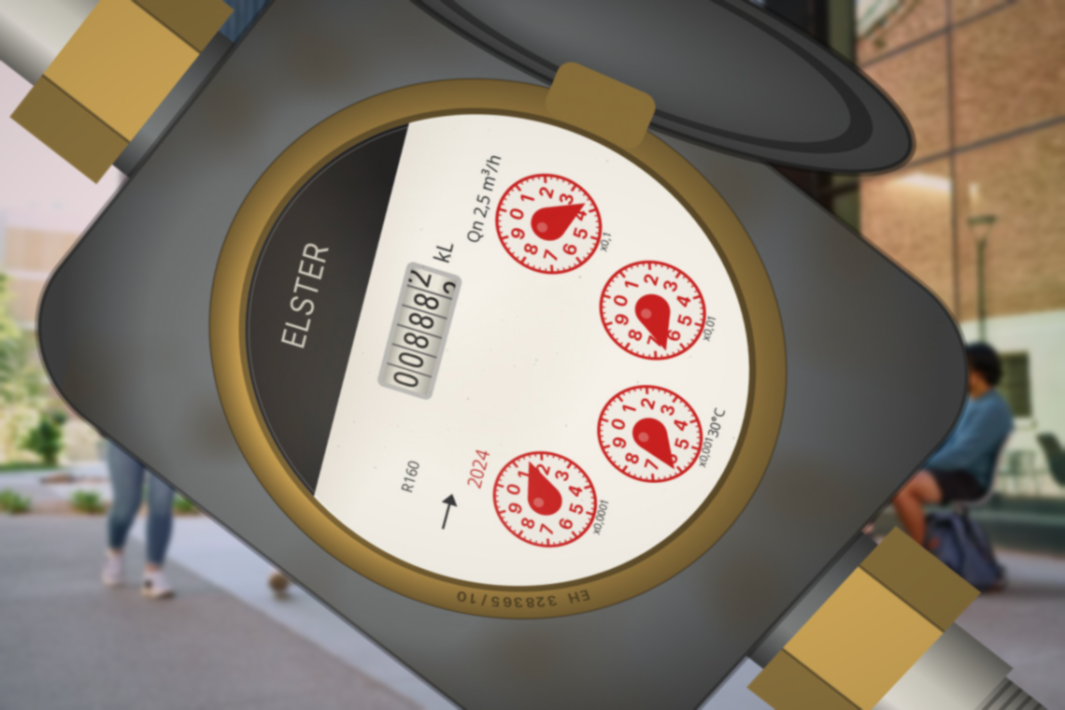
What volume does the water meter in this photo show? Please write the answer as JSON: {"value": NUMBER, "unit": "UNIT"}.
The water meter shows {"value": 8882.3661, "unit": "kL"}
